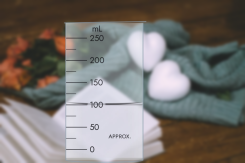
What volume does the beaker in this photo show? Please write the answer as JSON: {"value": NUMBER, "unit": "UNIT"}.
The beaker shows {"value": 100, "unit": "mL"}
